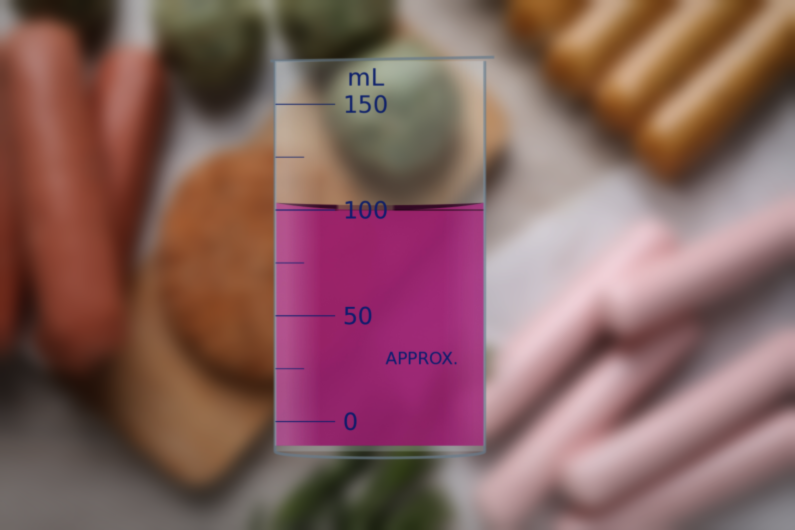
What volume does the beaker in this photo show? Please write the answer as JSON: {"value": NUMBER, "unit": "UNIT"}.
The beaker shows {"value": 100, "unit": "mL"}
